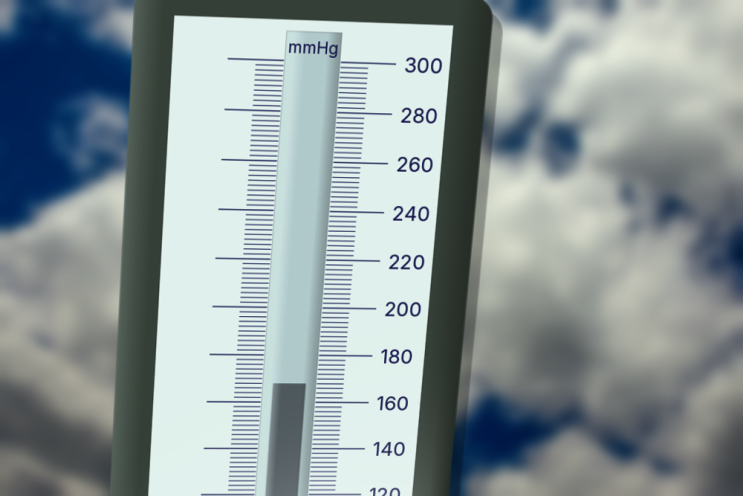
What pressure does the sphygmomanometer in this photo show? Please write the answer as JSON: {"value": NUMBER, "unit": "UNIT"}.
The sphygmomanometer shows {"value": 168, "unit": "mmHg"}
